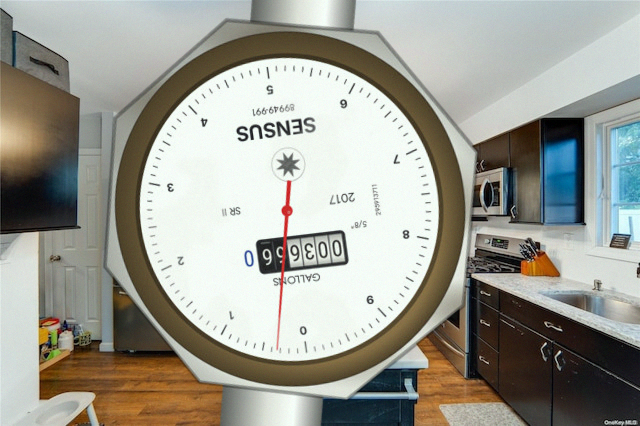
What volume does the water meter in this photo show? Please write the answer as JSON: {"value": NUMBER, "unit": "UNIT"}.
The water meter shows {"value": 36660.3, "unit": "gal"}
